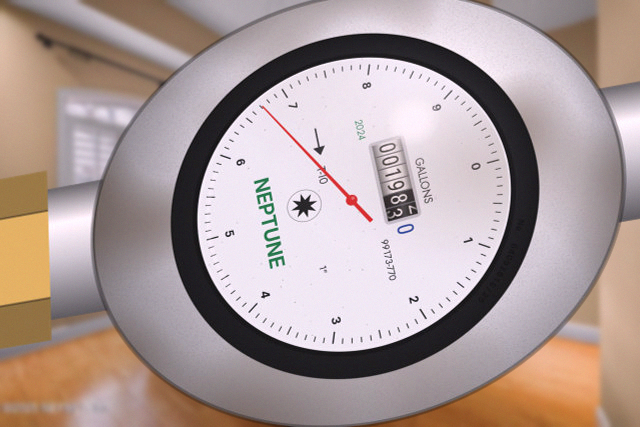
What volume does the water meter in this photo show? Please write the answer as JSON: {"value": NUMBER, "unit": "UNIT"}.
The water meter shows {"value": 19826.7, "unit": "gal"}
